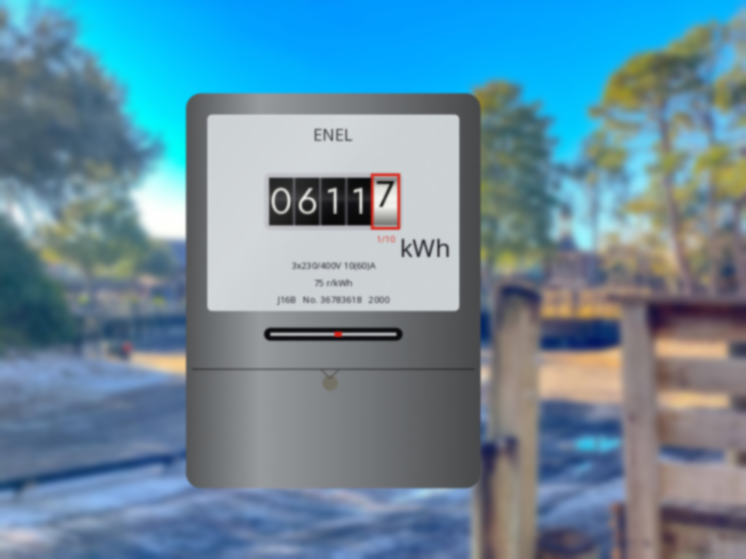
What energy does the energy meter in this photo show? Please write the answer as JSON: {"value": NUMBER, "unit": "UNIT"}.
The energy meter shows {"value": 611.7, "unit": "kWh"}
